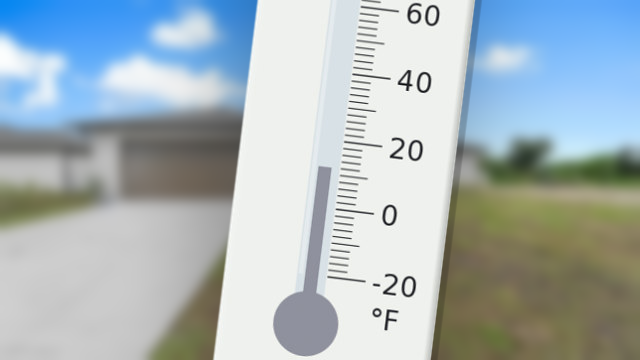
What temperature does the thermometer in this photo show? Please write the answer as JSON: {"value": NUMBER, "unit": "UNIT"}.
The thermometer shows {"value": 12, "unit": "°F"}
